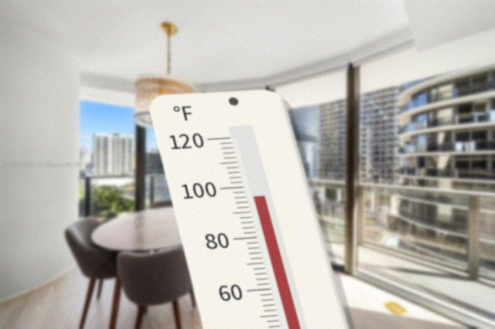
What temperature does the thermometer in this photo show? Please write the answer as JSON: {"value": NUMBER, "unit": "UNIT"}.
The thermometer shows {"value": 96, "unit": "°F"}
